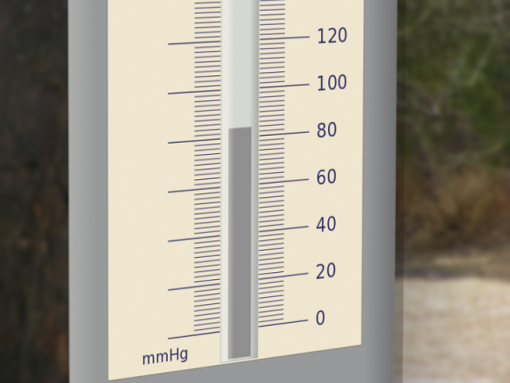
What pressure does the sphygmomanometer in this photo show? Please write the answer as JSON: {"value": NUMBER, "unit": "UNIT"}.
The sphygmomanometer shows {"value": 84, "unit": "mmHg"}
